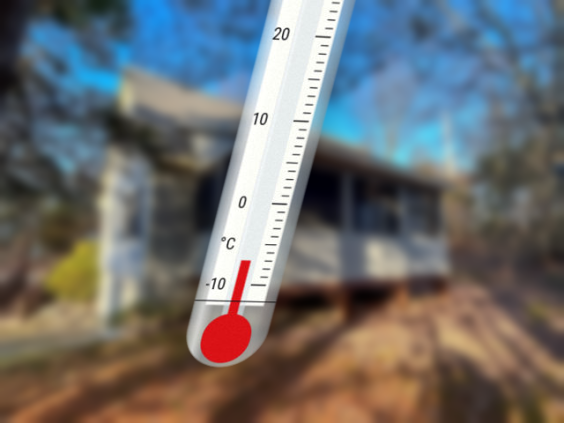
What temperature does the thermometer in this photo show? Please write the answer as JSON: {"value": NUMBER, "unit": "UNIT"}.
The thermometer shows {"value": -7, "unit": "°C"}
